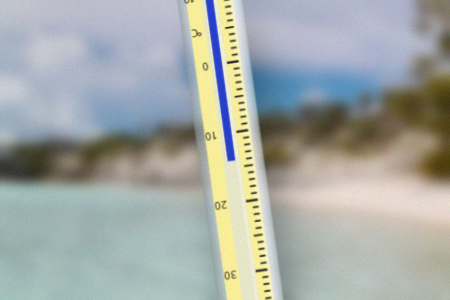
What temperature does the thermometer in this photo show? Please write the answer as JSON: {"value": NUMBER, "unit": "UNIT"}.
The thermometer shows {"value": 14, "unit": "°C"}
